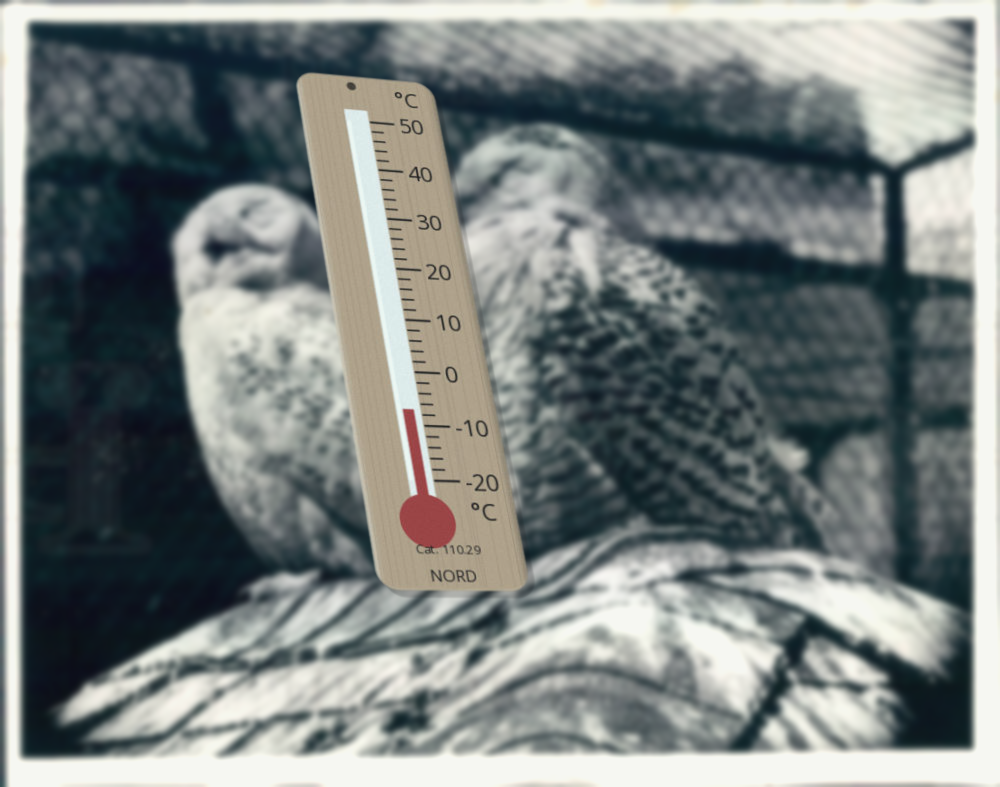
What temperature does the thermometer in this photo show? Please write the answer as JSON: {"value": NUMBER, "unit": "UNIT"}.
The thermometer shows {"value": -7, "unit": "°C"}
